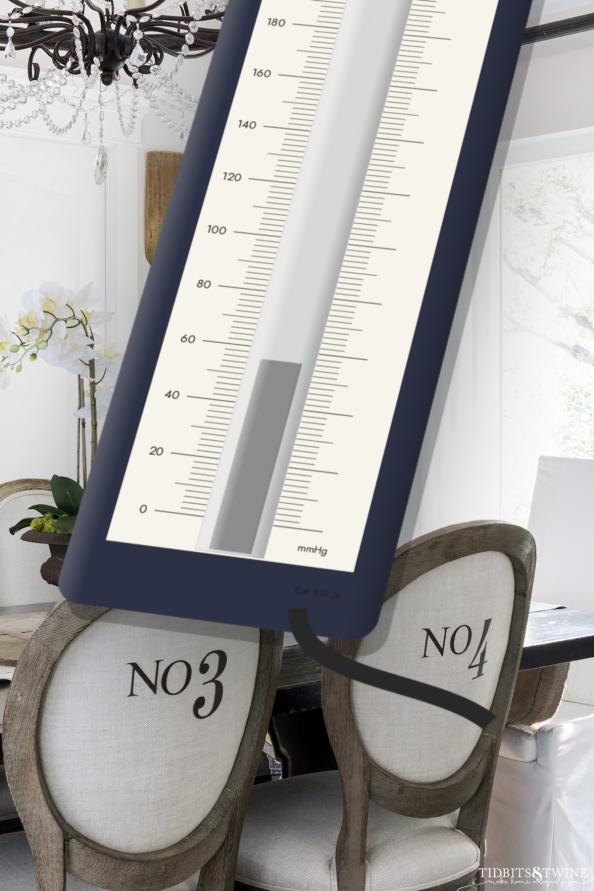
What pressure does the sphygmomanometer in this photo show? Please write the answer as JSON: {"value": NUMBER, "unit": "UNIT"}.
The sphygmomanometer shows {"value": 56, "unit": "mmHg"}
